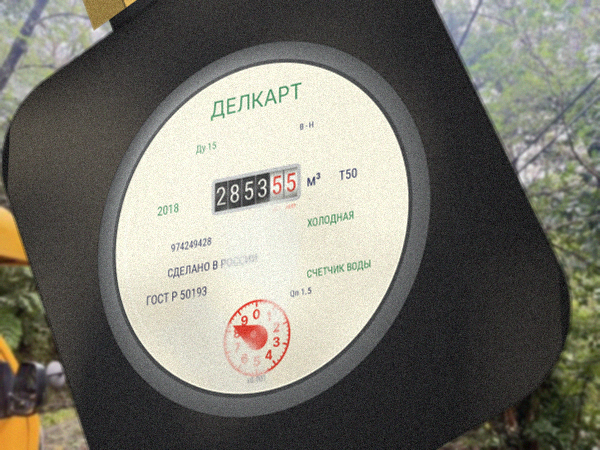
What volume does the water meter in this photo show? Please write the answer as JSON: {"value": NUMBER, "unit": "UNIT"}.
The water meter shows {"value": 2853.558, "unit": "m³"}
